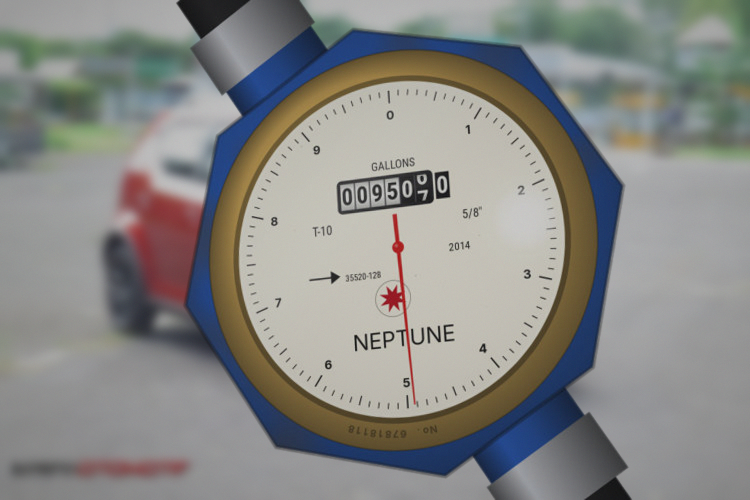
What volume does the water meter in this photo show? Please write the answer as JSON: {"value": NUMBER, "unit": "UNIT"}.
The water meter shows {"value": 95064.9, "unit": "gal"}
